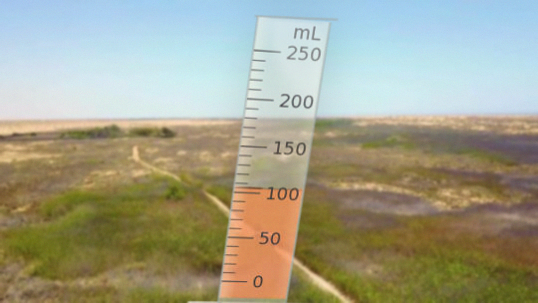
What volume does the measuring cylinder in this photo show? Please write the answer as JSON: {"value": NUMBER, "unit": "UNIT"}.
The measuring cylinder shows {"value": 105, "unit": "mL"}
